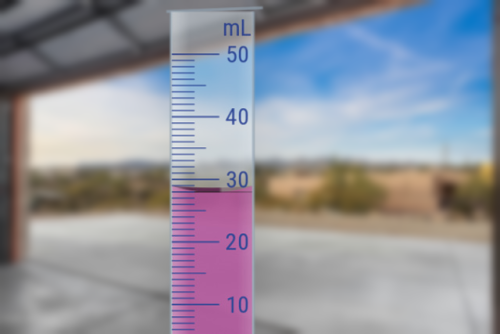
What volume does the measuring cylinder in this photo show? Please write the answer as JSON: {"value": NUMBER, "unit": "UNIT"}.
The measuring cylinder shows {"value": 28, "unit": "mL"}
